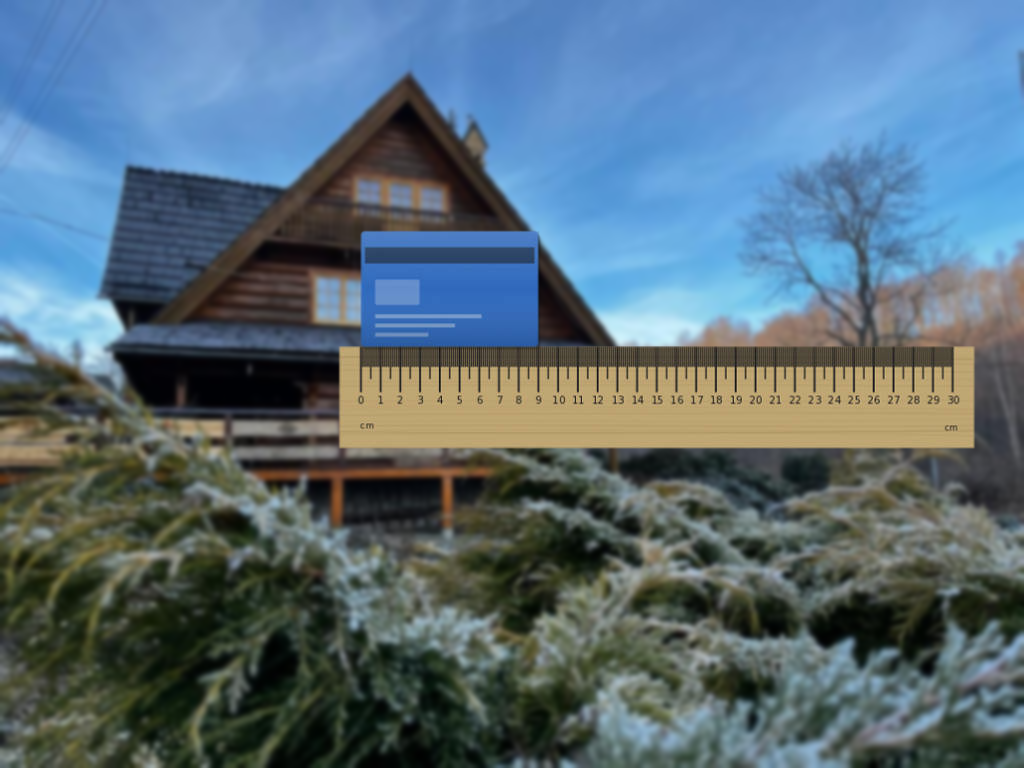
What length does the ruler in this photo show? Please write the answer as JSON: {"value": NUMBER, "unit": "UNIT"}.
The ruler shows {"value": 9, "unit": "cm"}
